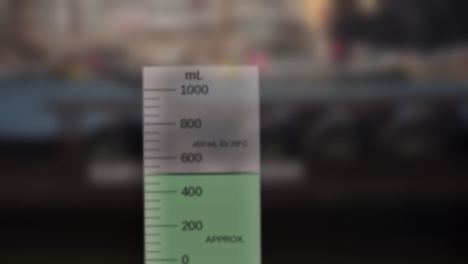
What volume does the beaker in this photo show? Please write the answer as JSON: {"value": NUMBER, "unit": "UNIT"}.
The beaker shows {"value": 500, "unit": "mL"}
